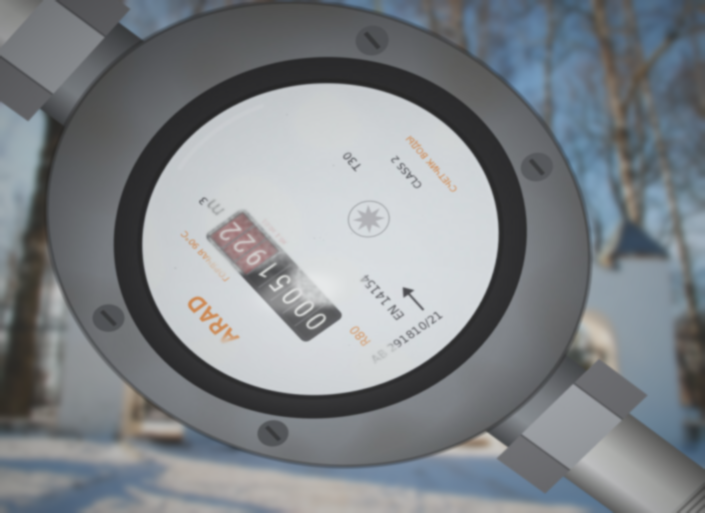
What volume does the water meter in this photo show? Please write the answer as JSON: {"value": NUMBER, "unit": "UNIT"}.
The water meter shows {"value": 51.922, "unit": "m³"}
